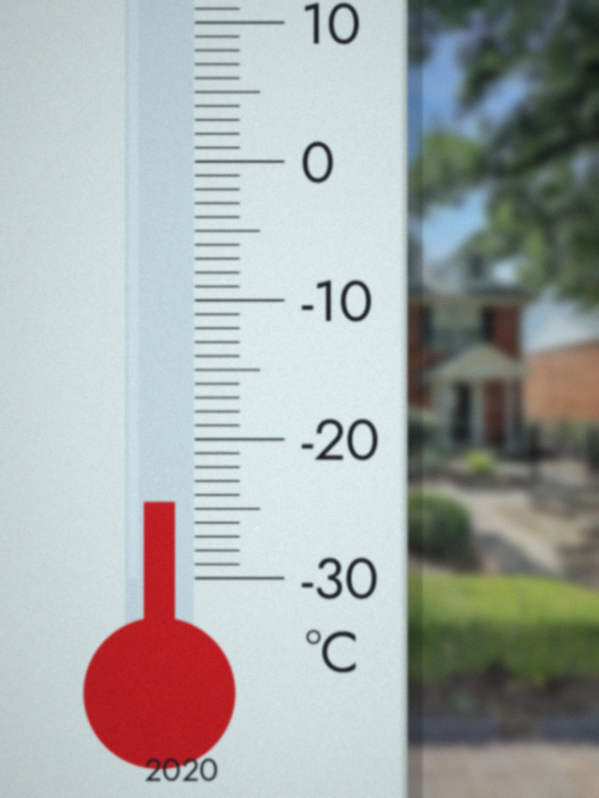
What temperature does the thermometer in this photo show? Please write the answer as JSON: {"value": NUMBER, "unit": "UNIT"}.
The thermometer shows {"value": -24.5, "unit": "°C"}
